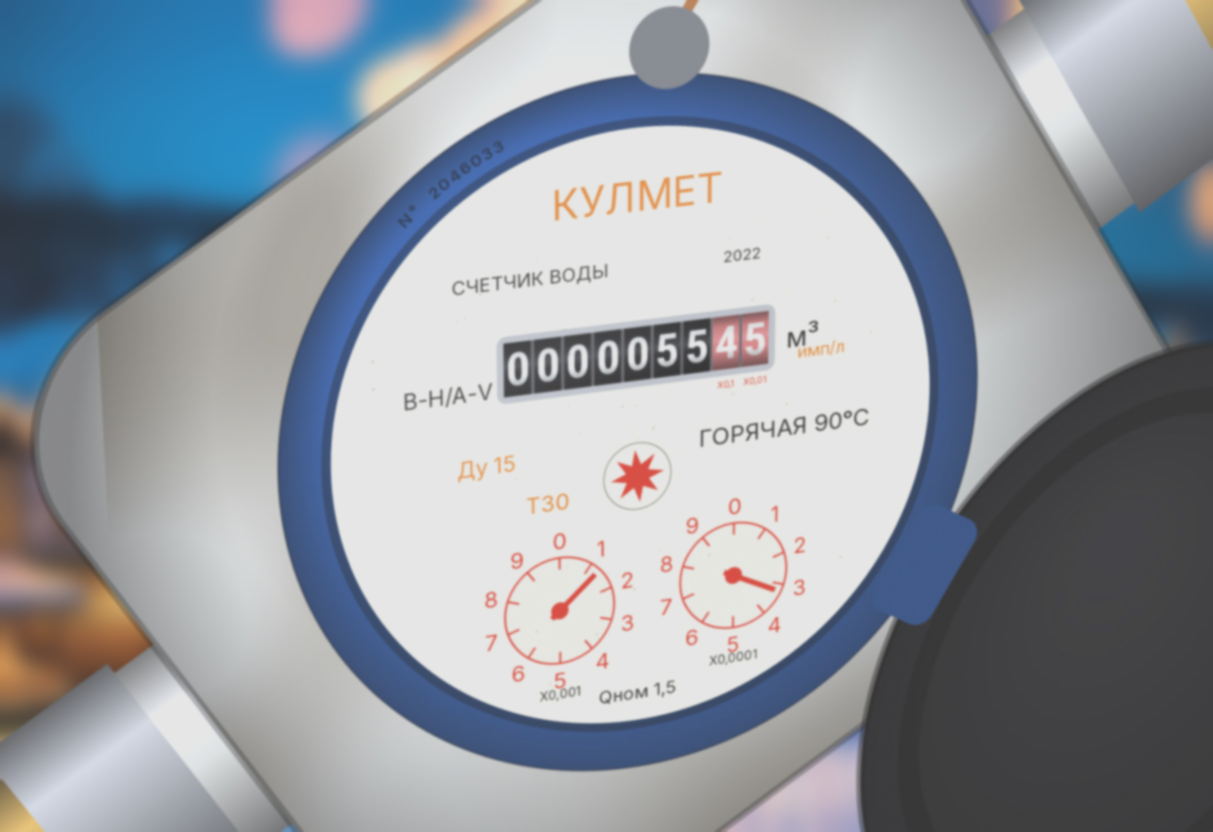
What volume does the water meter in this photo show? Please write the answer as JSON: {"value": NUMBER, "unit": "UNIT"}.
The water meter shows {"value": 55.4513, "unit": "m³"}
